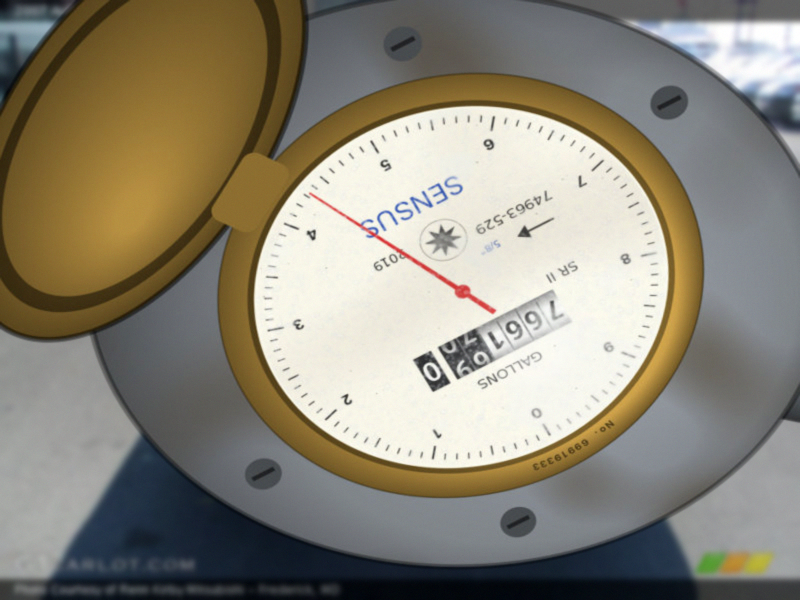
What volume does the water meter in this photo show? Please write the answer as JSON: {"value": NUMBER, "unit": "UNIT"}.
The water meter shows {"value": 7661694.3, "unit": "gal"}
